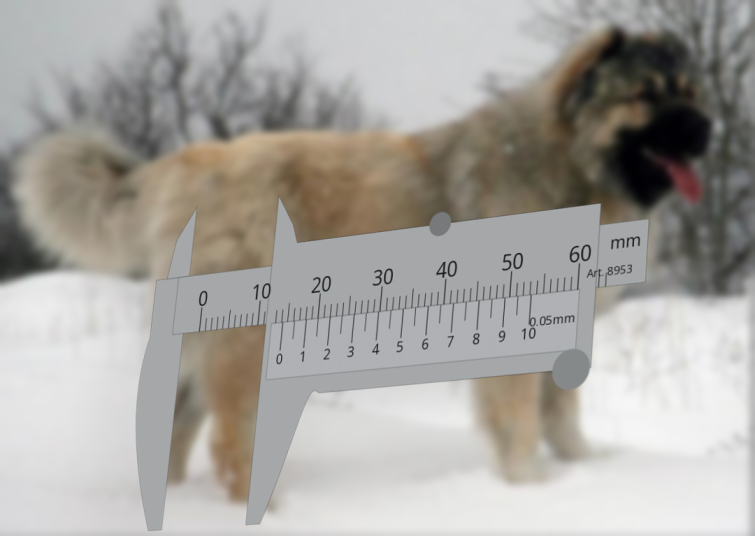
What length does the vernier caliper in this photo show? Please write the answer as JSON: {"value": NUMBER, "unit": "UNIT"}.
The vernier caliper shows {"value": 14.2, "unit": "mm"}
